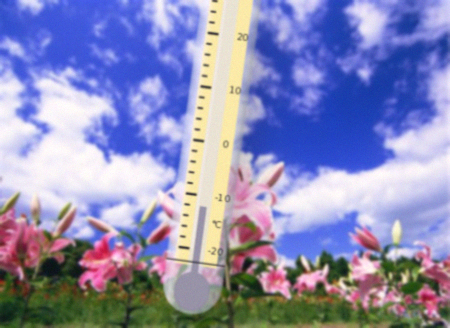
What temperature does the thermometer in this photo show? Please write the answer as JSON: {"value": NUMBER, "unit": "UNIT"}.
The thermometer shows {"value": -12, "unit": "°C"}
